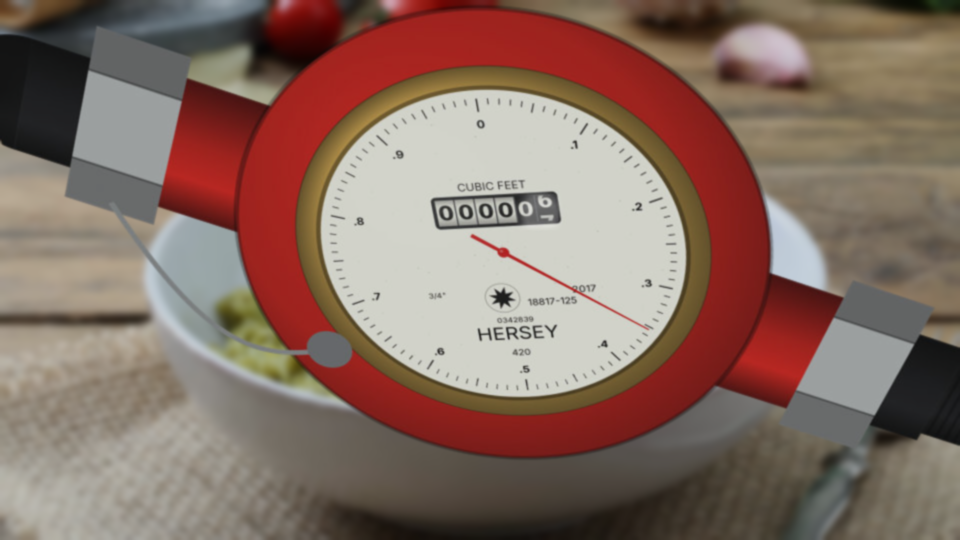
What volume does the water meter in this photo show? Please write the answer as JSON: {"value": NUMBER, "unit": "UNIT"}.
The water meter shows {"value": 6.35, "unit": "ft³"}
